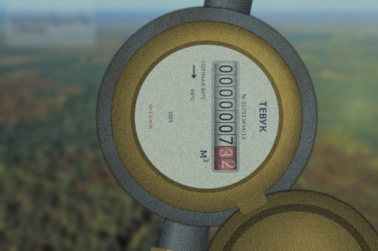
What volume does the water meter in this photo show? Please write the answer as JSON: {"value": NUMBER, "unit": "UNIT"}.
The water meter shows {"value": 7.32, "unit": "m³"}
